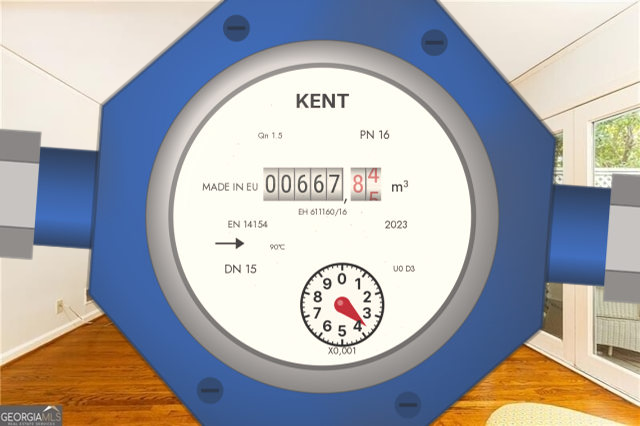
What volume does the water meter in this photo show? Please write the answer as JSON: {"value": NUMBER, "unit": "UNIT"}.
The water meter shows {"value": 667.843, "unit": "m³"}
